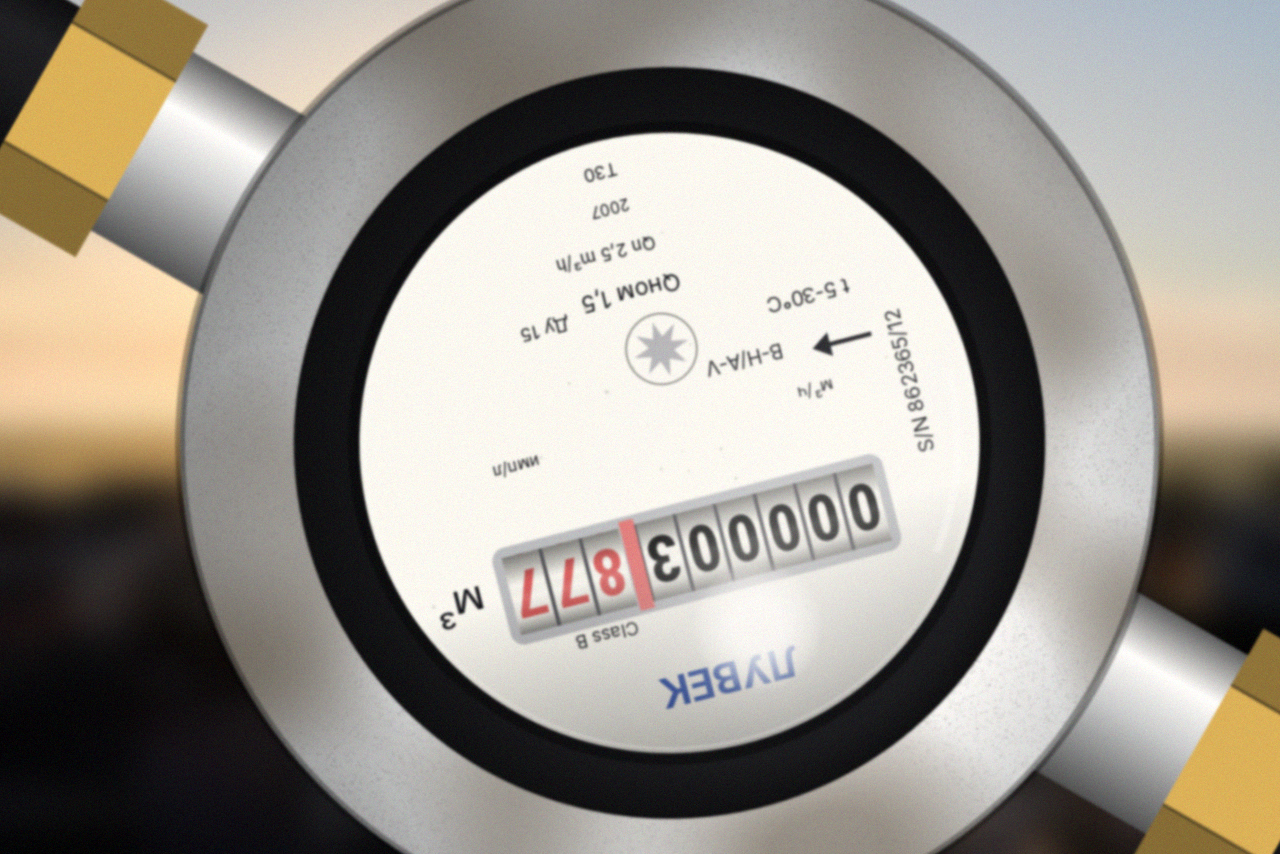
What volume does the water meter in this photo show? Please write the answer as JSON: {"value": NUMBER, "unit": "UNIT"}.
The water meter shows {"value": 3.877, "unit": "m³"}
